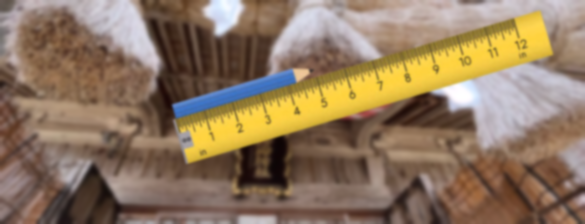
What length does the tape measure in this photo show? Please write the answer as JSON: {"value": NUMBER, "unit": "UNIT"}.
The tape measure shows {"value": 5, "unit": "in"}
